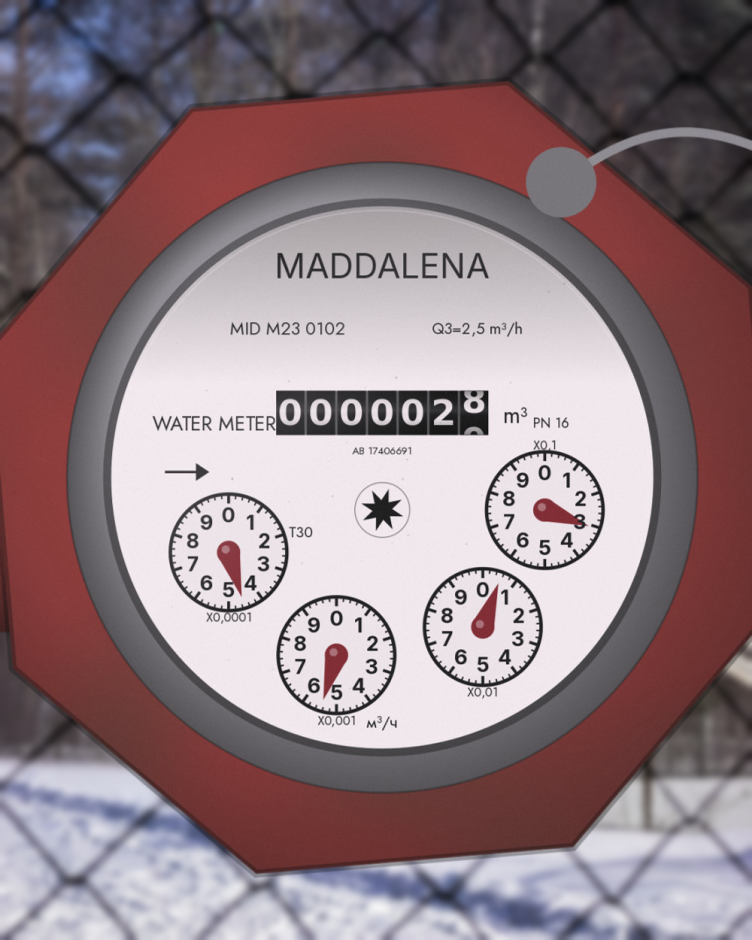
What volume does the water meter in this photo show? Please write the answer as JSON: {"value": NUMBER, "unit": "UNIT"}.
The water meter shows {"value": 28.3054, "unit": "m³"}
